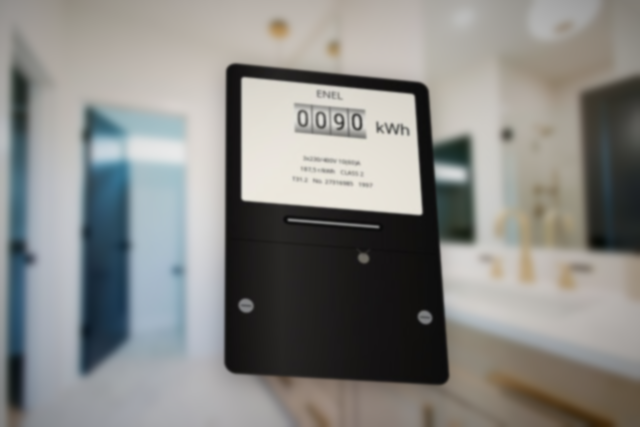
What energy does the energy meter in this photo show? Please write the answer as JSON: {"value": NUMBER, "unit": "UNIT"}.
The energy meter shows {"value": 90, "unit": "kWh"}
